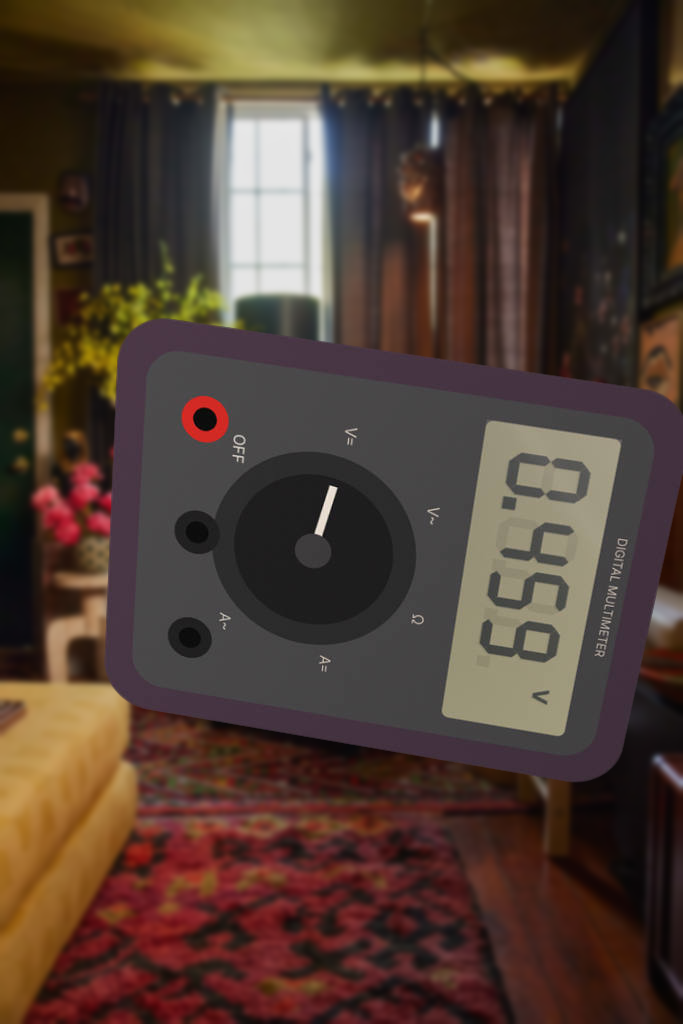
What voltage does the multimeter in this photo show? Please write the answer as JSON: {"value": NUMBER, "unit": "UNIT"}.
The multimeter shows {"value": 0.459, "unit": "V"}
